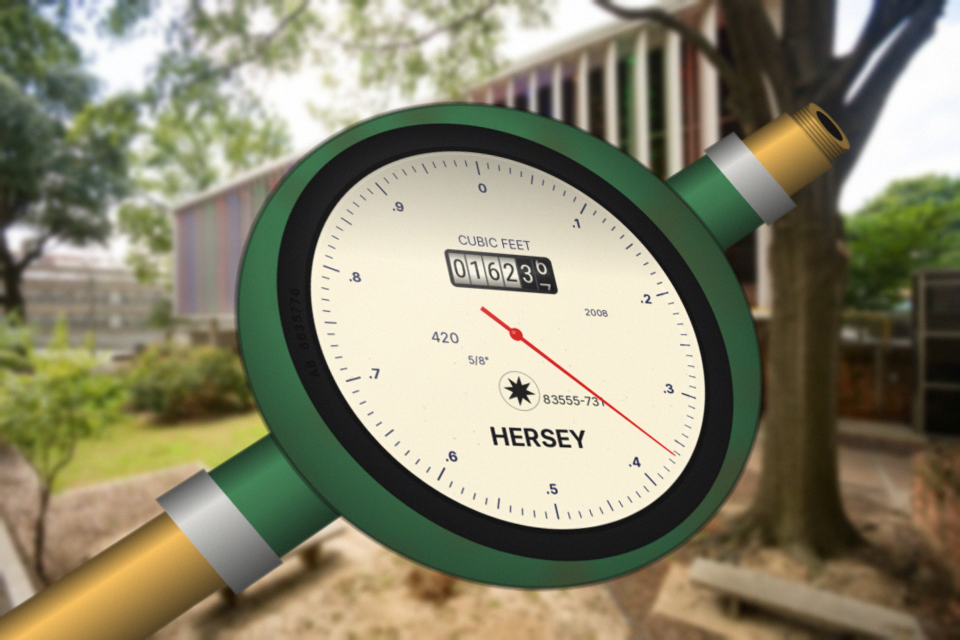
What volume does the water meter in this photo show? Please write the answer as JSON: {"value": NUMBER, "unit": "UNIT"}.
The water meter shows {"value": 16236.36, "unit": "ft³"}
